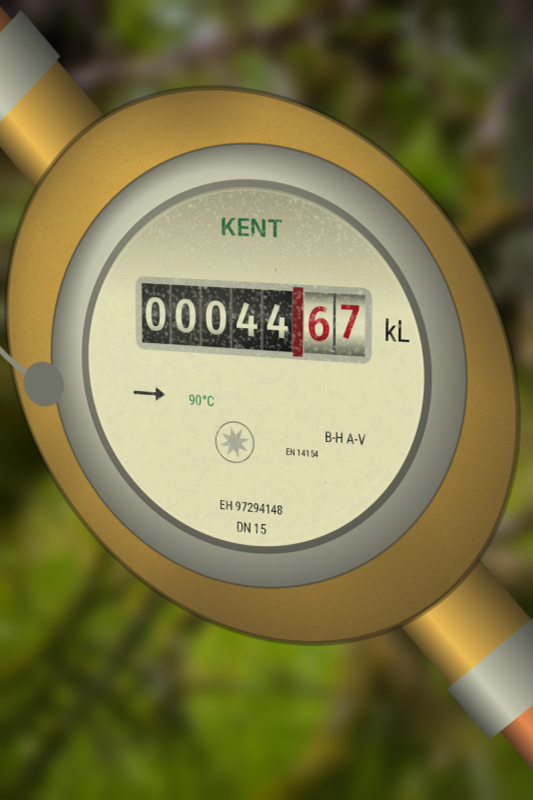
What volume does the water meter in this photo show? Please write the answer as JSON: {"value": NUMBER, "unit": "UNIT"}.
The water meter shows {"value": 44.67, "unit": "kL"}
